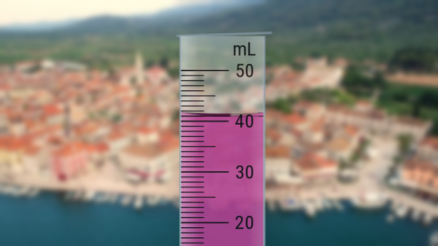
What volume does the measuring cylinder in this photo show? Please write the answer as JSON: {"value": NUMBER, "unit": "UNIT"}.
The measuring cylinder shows {"value": 41, "unit": "mL"}
